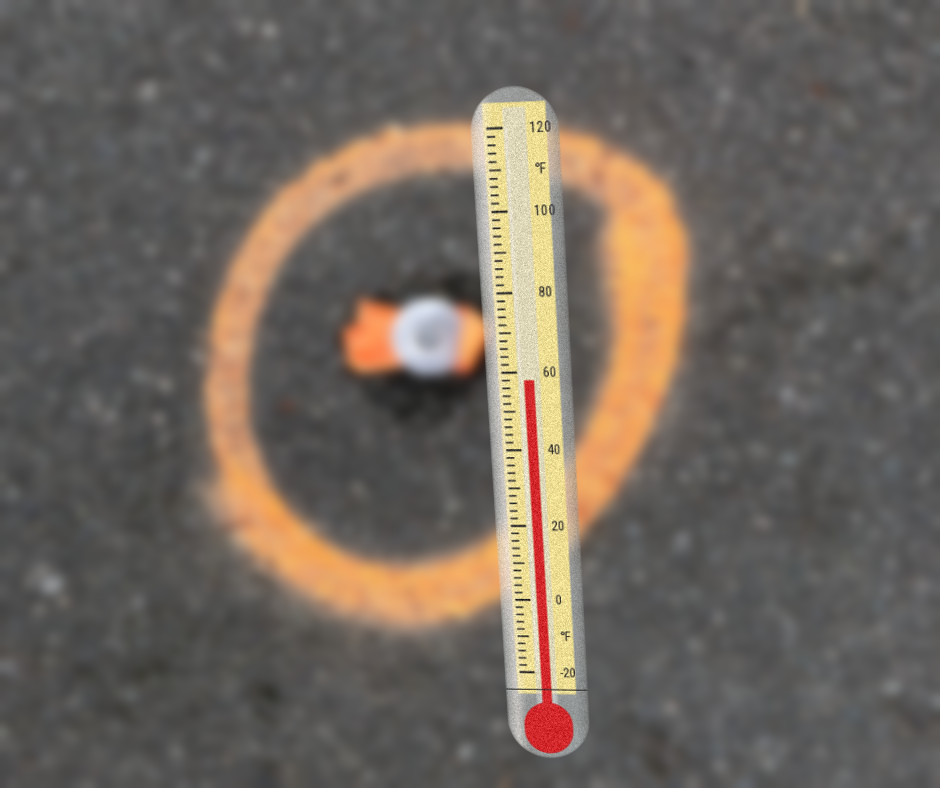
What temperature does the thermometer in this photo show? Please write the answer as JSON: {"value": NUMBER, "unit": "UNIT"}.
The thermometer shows {"value": 58, "unit": "°F"}
